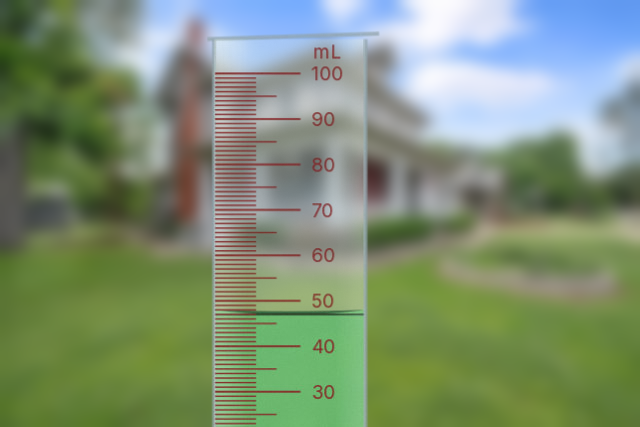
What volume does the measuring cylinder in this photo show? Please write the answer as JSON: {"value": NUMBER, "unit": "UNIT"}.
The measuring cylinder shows {"value": 47, "unit": "mL"}
